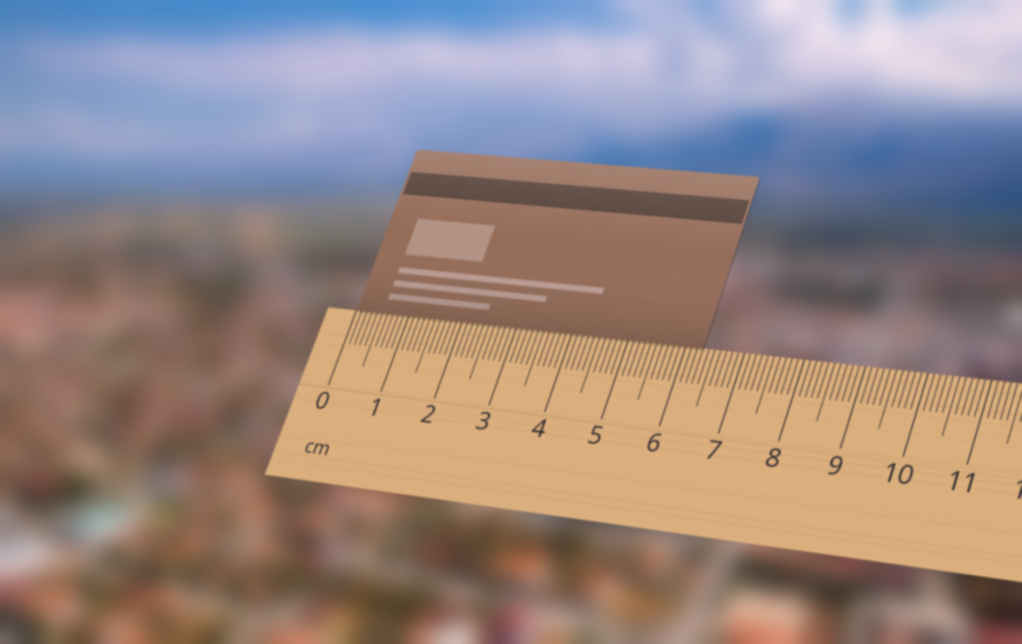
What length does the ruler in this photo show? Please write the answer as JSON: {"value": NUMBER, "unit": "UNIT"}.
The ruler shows {"value": 6.3, "unit": "cm"}
